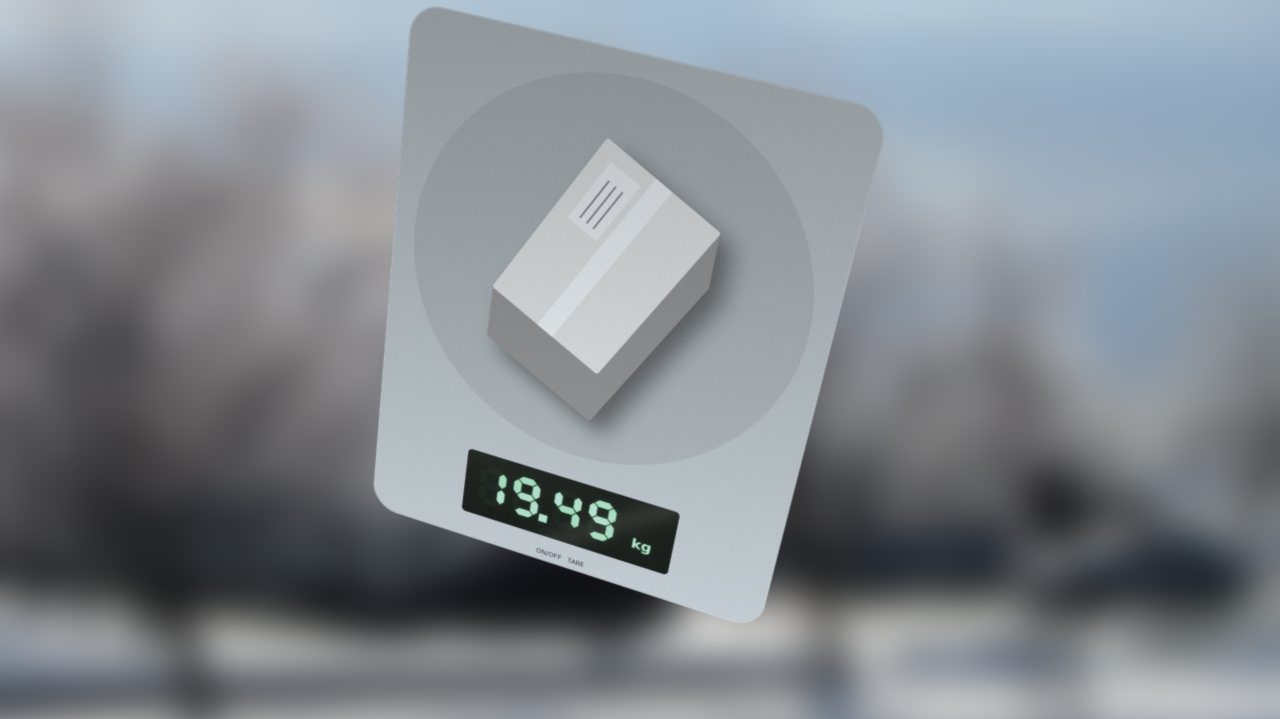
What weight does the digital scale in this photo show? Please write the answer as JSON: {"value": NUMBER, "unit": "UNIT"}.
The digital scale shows {"value": 19.49, "unit": "kg"}
